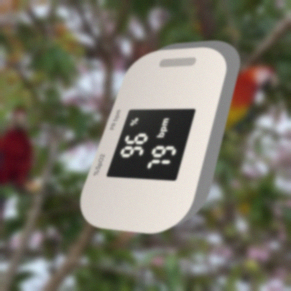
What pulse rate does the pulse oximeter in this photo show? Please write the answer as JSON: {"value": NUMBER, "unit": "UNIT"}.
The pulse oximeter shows {"value": 79, "unit": "bpm"}
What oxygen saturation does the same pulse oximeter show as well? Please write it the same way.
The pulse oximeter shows {"value": 96, "unit": "%"}
